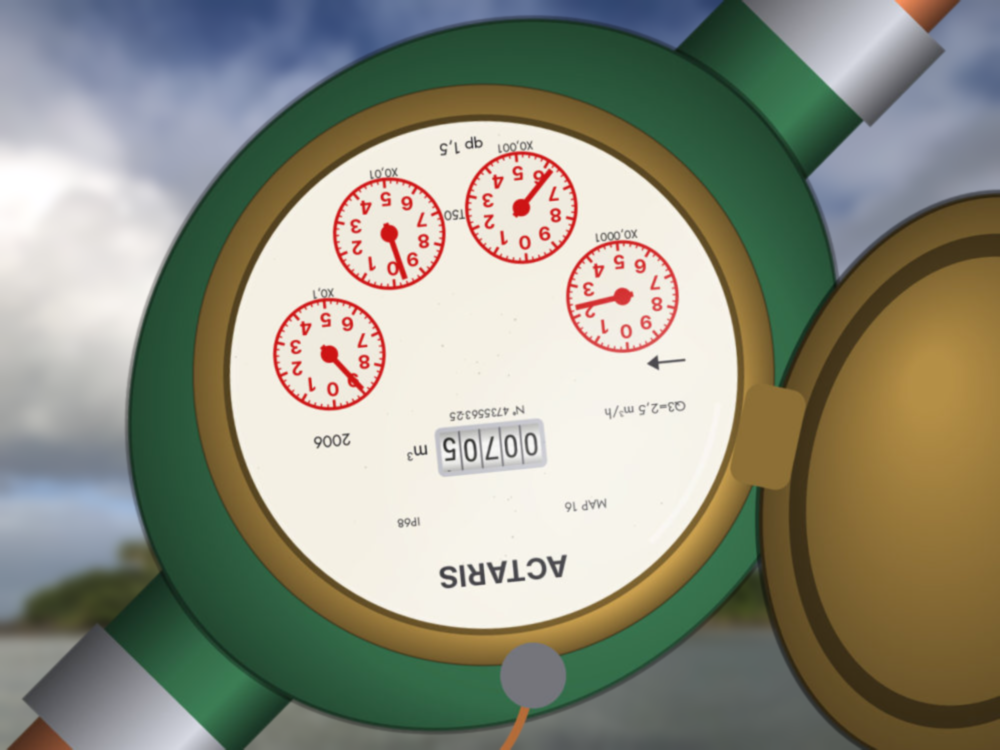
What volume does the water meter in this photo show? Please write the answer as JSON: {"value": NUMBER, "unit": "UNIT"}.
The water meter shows {"value": 704.8962, "unit": "m³"}
